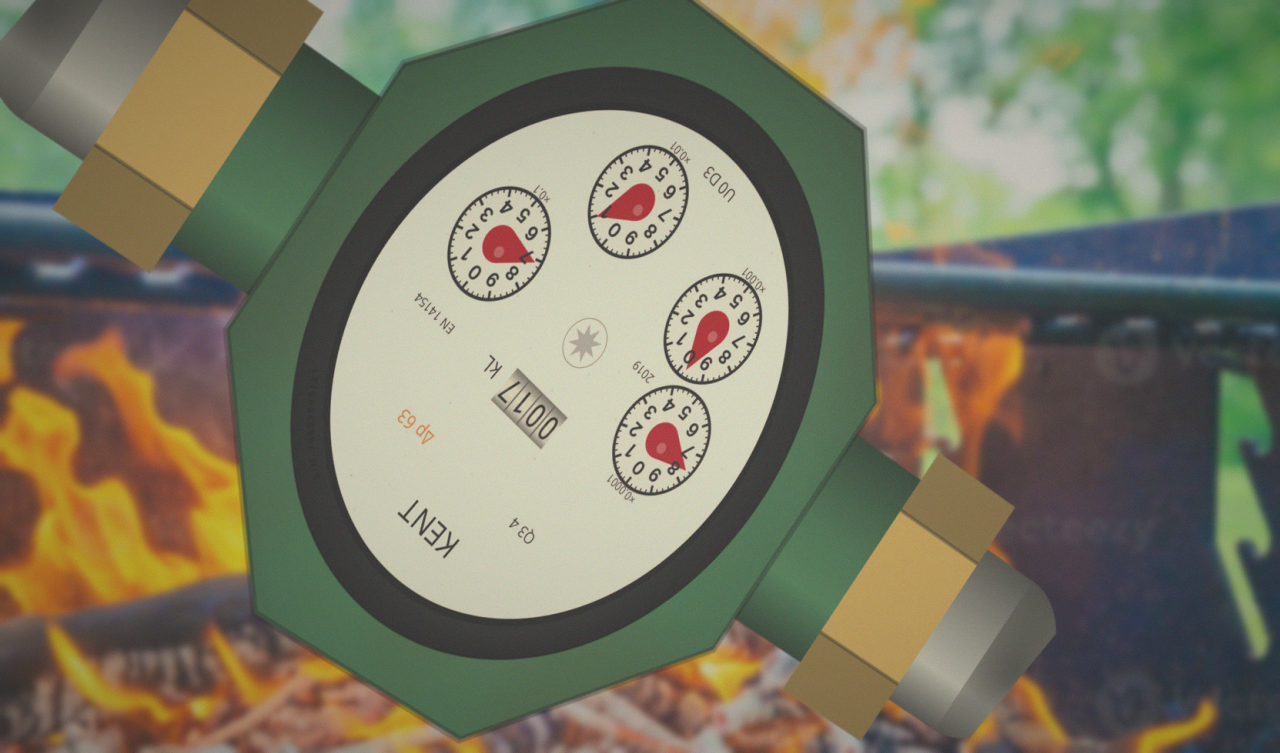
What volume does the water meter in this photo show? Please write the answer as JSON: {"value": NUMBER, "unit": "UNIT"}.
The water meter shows {"value": 17.7097, "unit": "kL"}
